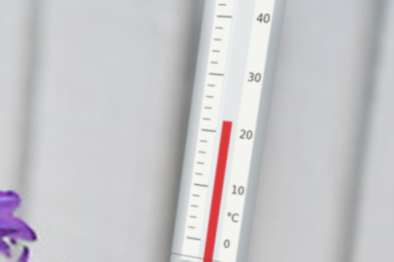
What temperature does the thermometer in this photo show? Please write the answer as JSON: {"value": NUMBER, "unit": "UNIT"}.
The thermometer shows {"value": 22, "unit": "°C"}
